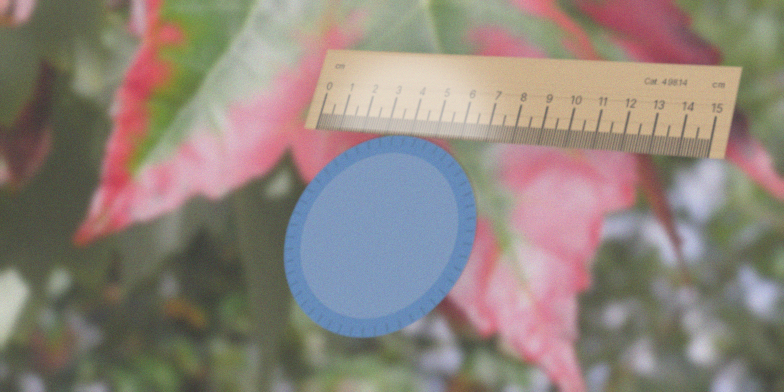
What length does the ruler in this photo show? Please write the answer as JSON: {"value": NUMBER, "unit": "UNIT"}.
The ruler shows {"value": 7.5, "unit": "cm"}
